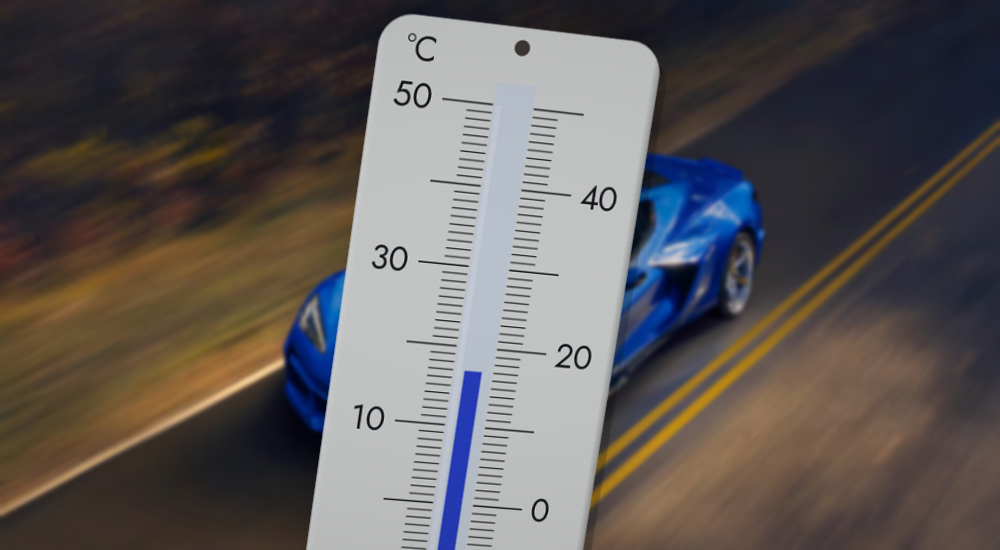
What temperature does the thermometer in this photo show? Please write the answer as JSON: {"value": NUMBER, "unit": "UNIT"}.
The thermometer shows {"value": 17, "unit": "°C"}
